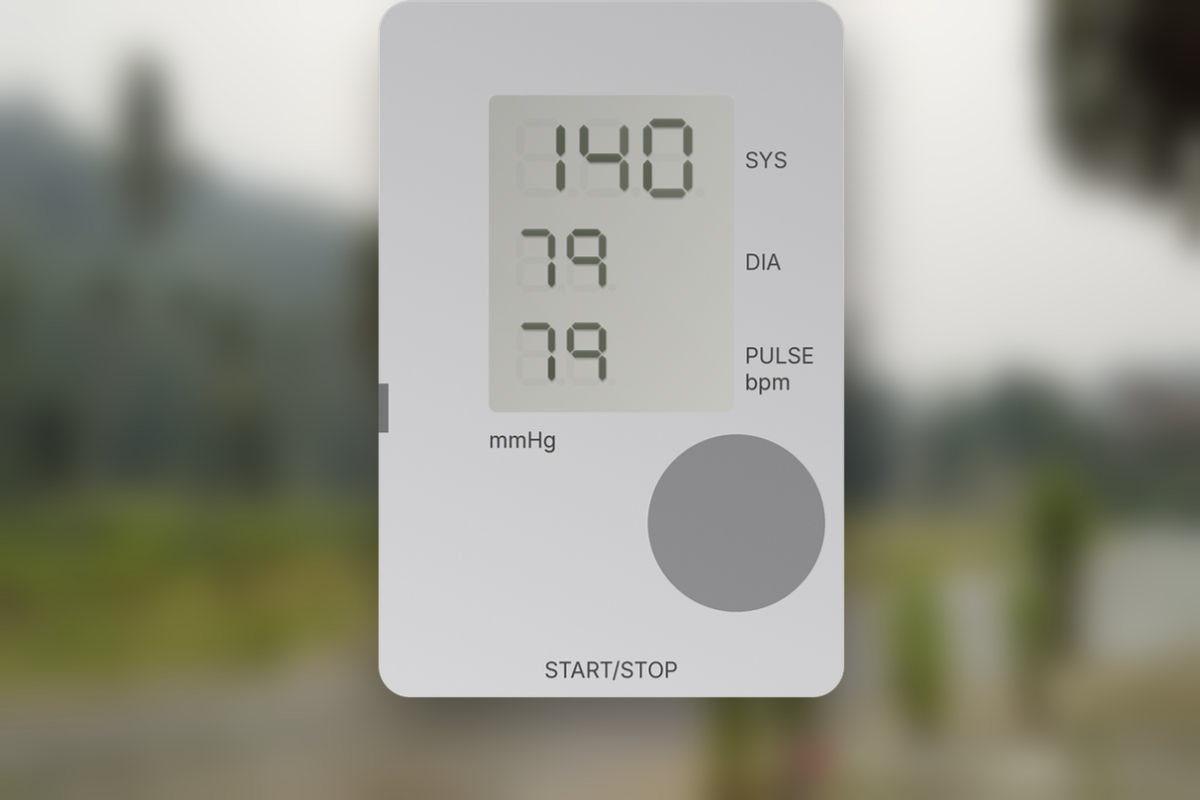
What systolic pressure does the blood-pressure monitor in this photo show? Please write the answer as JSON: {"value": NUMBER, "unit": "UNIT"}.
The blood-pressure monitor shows {"value": 140, "unit": "mmHg"}
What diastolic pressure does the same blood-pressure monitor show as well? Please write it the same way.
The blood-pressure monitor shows {"value": 79, "unit": "mmHg"}
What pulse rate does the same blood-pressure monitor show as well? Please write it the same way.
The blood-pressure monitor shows {"value": 79, "unit": "bpm"}
